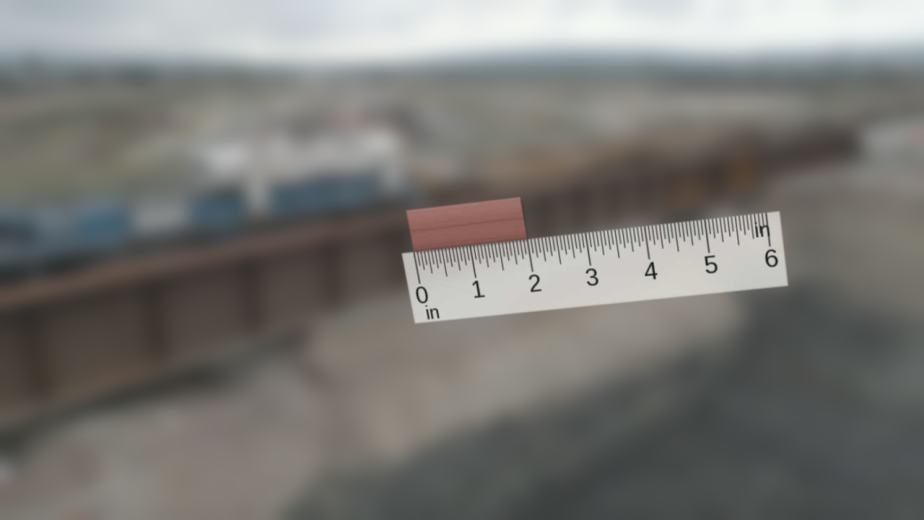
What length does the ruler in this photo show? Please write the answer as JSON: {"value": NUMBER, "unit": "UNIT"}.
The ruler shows {"value": 2, "unit": "in"}
